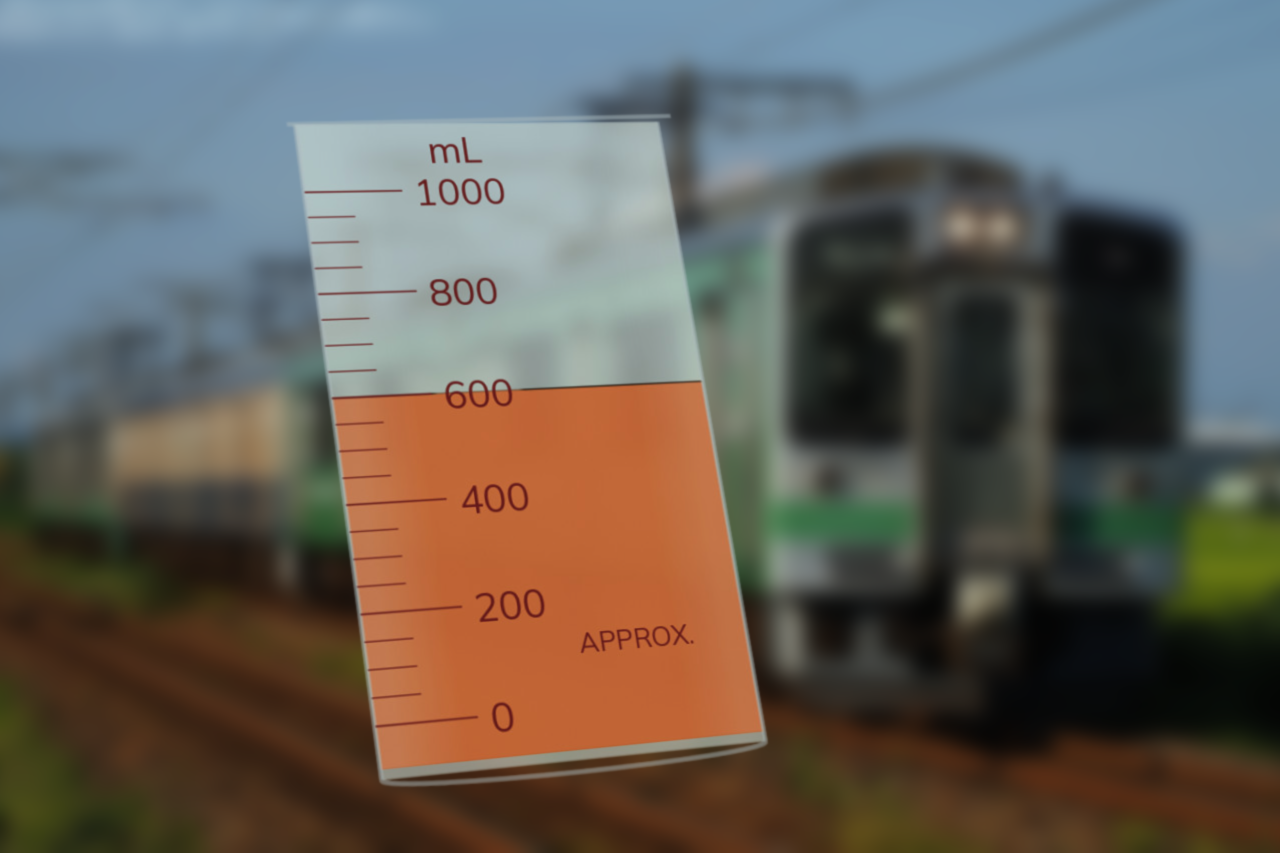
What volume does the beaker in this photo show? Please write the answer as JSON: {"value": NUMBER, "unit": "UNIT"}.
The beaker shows {"value": 600, "unit": "mL"}
